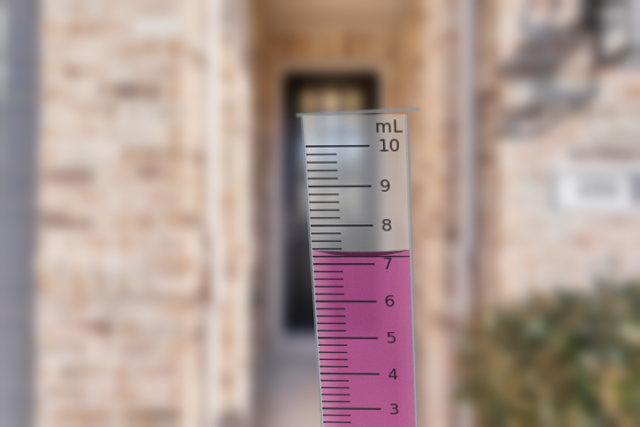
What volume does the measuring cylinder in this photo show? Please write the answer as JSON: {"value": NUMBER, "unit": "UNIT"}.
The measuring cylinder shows {"value": 7.2, "unit": "mL"}
